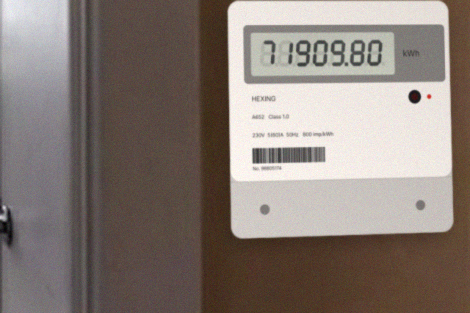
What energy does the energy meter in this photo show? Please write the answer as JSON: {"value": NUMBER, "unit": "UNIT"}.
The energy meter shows {"value": 71909.80, "unit": "kWh"}
